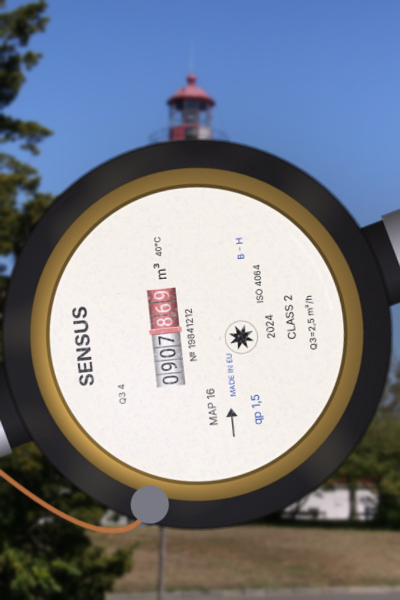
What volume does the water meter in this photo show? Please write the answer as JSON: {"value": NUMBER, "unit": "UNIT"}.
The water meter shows {"value": 907.869, "unit": "m³"}
